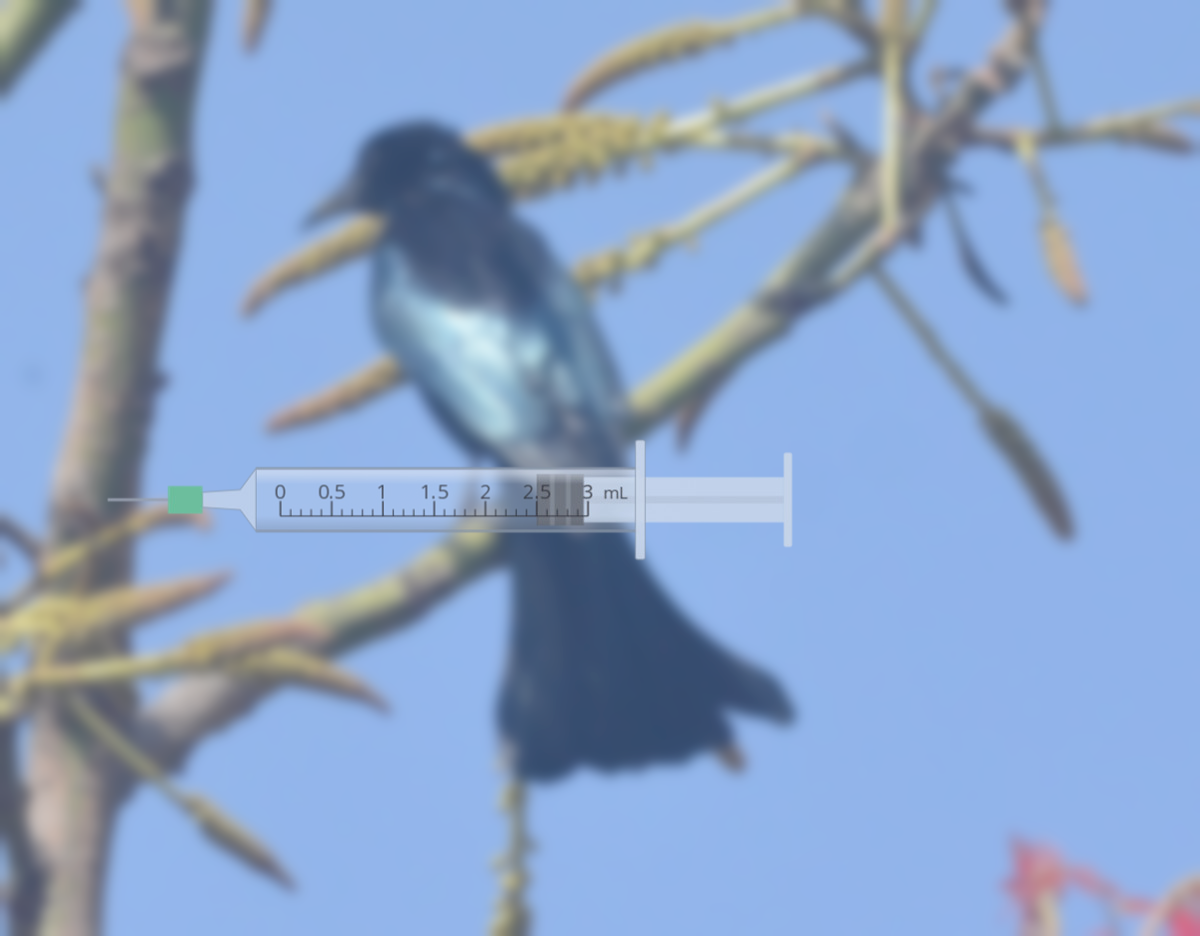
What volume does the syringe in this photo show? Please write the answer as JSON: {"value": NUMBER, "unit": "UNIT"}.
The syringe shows {"value": 2.5, "unit": "mL"}
